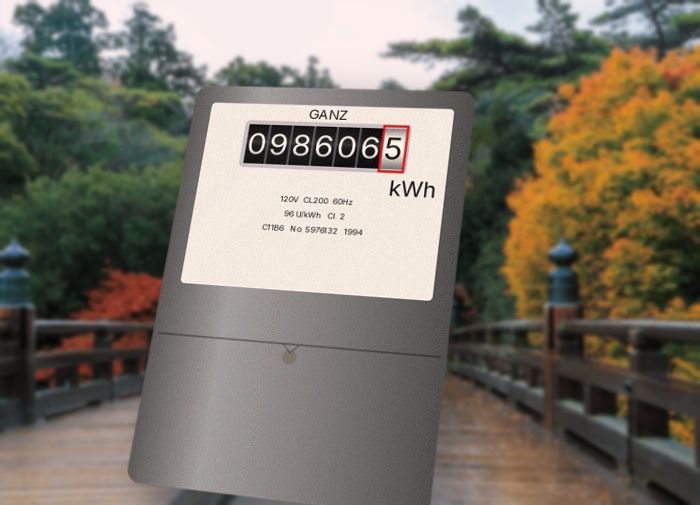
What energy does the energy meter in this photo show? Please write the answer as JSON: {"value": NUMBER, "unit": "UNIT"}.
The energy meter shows {"value": 98606.5, "unit": "kWh"}
